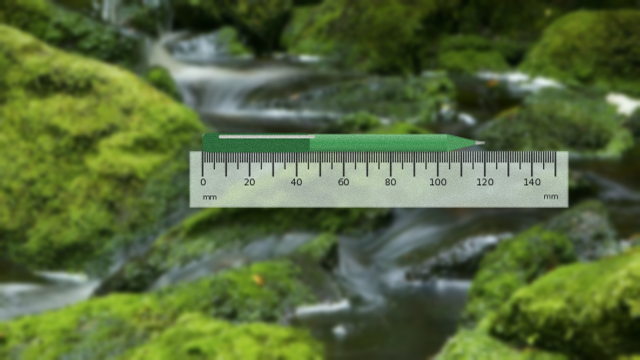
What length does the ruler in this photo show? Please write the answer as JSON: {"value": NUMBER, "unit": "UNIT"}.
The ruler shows {"value": 120, "unit": "mm"}
